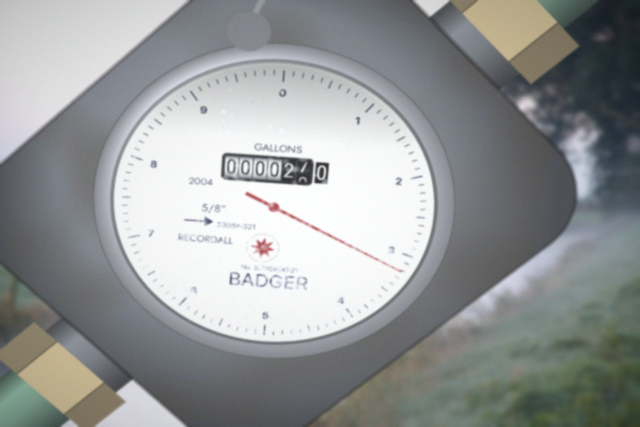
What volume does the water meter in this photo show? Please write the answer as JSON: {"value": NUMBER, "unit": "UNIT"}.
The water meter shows {"value": 273.2, "unit": "gal"}
